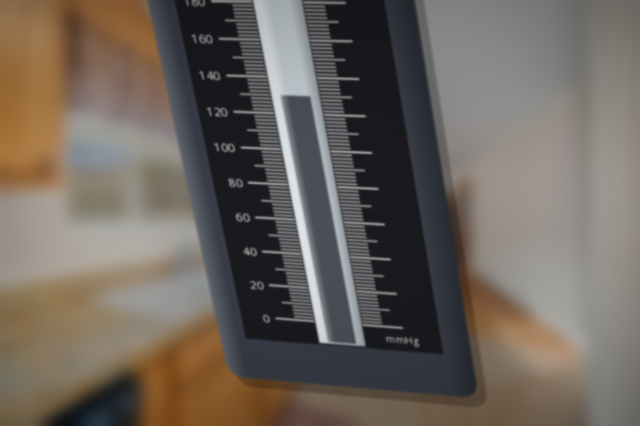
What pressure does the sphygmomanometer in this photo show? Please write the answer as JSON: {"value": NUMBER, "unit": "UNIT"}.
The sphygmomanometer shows {"value": 130, "unit": "mmHg"}
